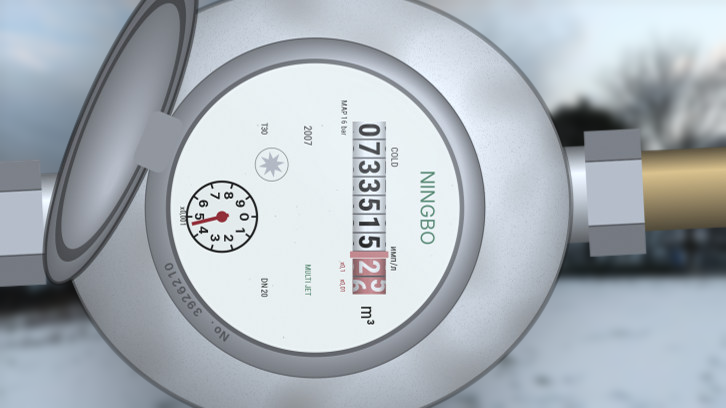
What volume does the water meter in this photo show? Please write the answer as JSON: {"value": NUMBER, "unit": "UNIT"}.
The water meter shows {"value": 733515.254, "unit": "m³"}
